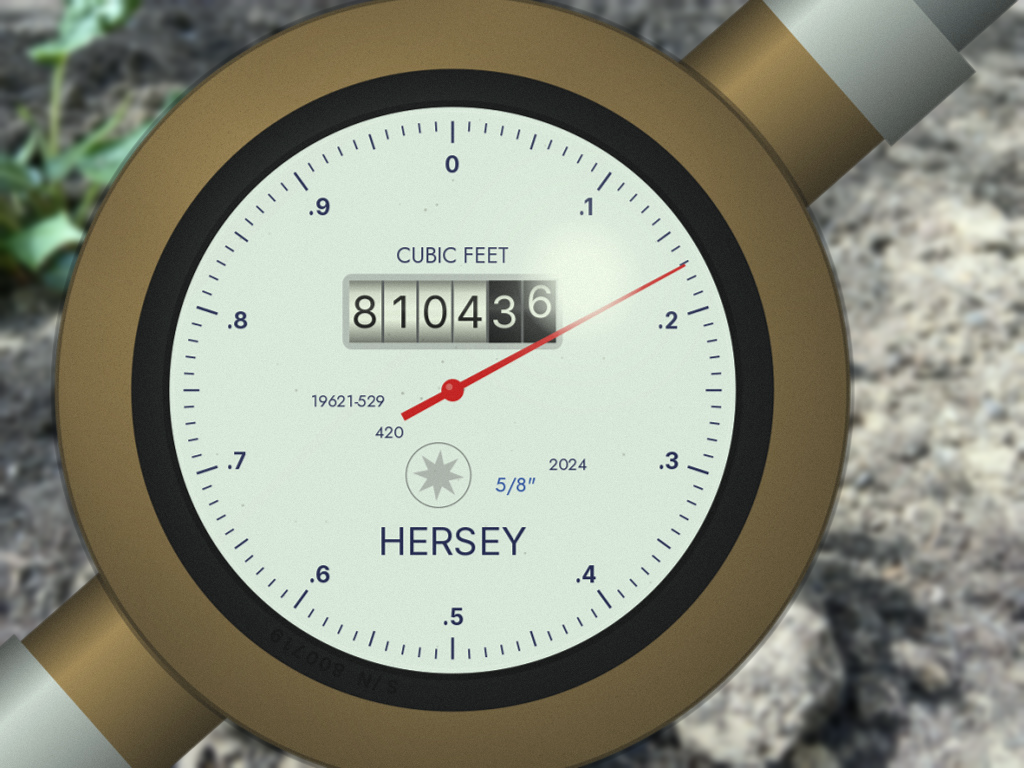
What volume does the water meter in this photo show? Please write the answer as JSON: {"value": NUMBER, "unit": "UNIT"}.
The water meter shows {"value": 810436.17, "unit": "ft³"}
